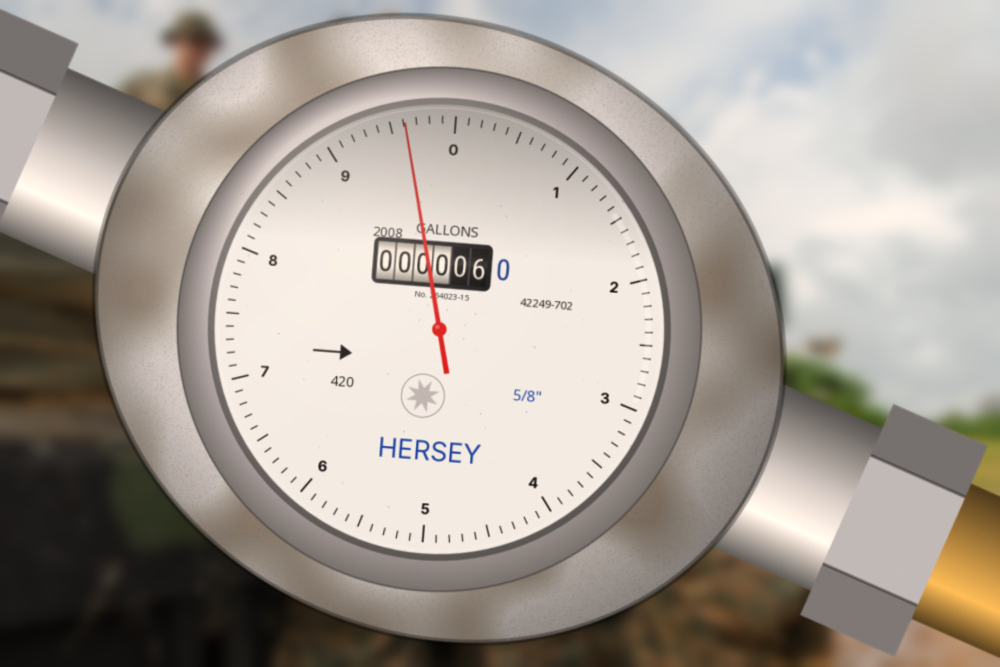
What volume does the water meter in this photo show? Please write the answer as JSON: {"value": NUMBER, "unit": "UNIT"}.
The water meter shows {"value": 59.6, "unit": "gal"}
